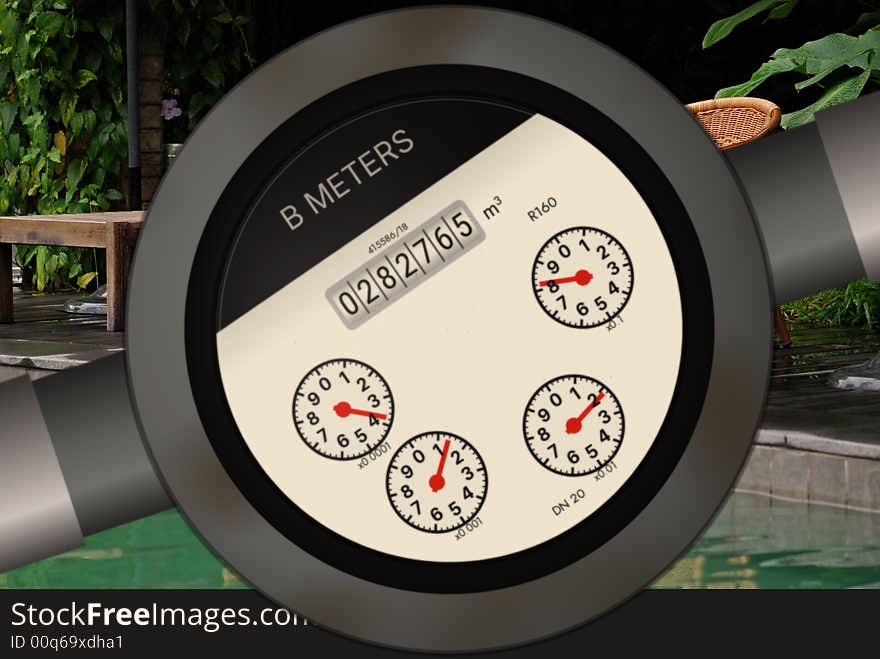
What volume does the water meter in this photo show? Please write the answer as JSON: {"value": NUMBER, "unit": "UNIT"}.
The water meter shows {"value": 282765.8213, "unit": "m³"}
